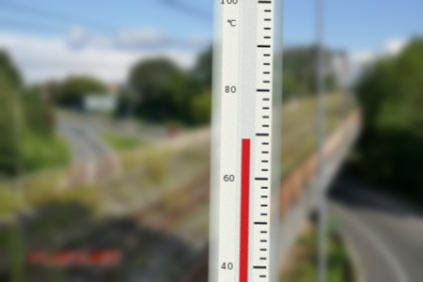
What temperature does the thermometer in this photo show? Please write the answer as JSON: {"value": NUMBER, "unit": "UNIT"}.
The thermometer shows {"value": 69, "unit": "°C"}
